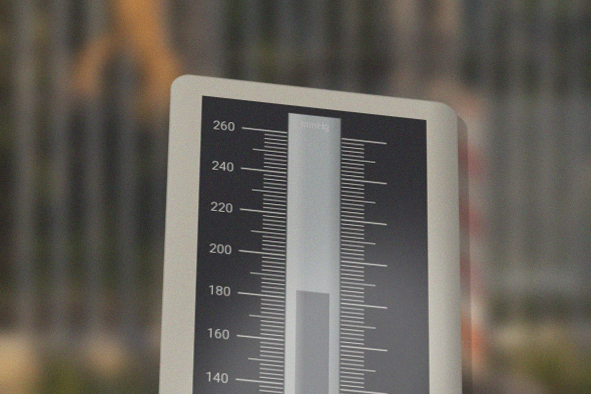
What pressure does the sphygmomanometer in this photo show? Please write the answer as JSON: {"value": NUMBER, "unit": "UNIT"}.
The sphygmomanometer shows {"value": 184, "unit": "mmHg"}
